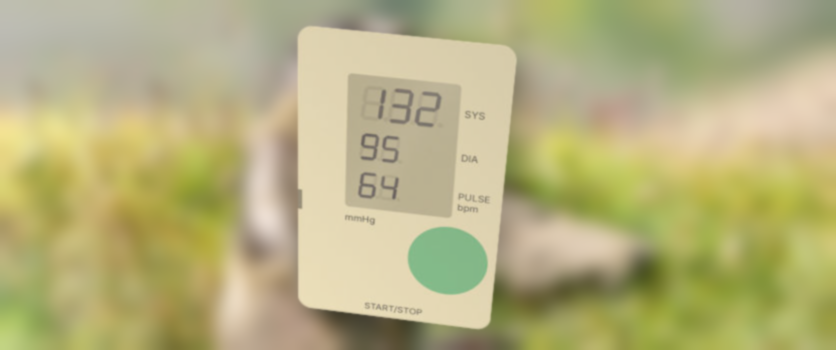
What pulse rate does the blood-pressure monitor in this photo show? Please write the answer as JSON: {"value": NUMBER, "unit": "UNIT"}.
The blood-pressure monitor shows {"value": 64, "unit": "bpm"}
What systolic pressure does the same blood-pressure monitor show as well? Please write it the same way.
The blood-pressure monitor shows {"value": 132, "unit": "mmHg"}
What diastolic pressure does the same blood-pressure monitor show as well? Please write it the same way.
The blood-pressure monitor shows {"value": 95, "unit": "mmHg"}
